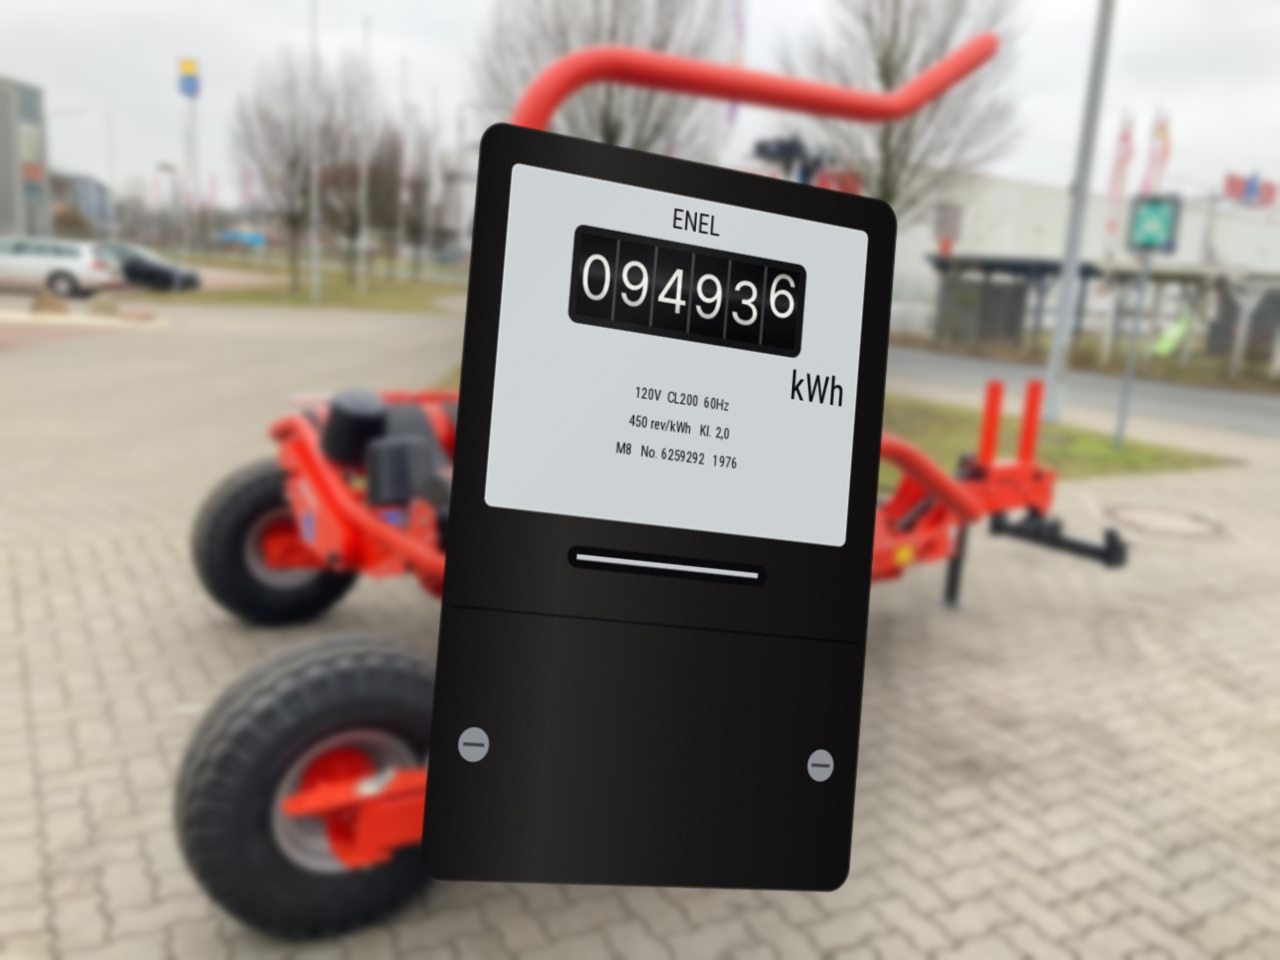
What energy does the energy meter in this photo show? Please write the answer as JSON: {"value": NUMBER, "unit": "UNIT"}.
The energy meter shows {"value": 94936, "unit": "kWh"}
